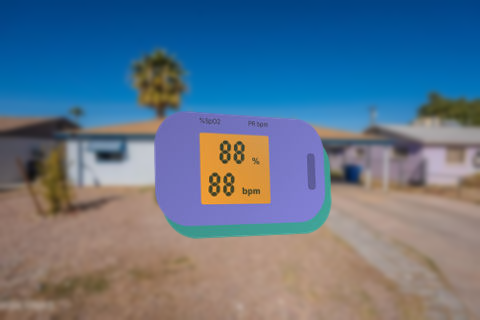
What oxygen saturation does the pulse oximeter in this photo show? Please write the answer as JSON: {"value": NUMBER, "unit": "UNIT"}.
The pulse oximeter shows {"value": 88, "unit": "%"}
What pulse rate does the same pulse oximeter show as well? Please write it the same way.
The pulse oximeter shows {"value": 88, "unit": "bpm"}
